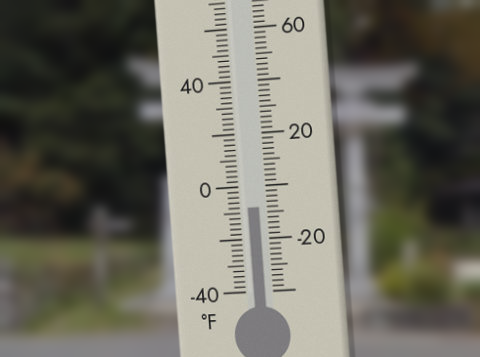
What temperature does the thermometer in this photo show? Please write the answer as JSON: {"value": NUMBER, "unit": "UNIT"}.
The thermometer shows {"value": -8, "unit": "°F"}
